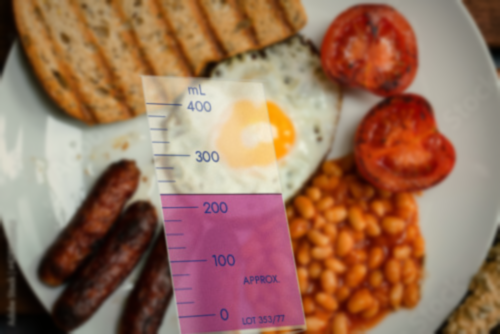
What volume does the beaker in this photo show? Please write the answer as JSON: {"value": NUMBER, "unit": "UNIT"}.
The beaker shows {"value": 225, "unit": "mL"}
